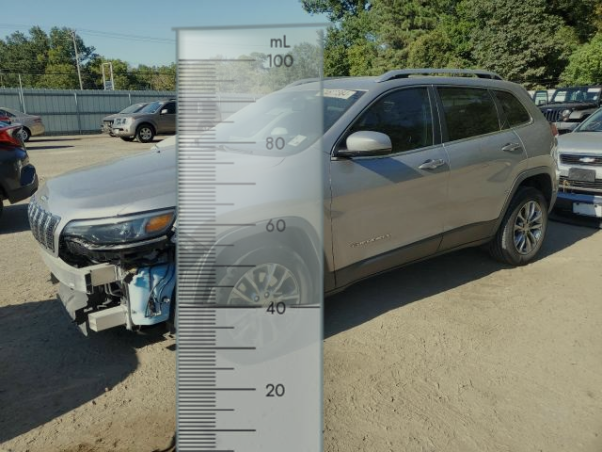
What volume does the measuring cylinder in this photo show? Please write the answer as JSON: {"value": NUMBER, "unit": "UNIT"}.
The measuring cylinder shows {"value": 40, "unit": "mL"}
